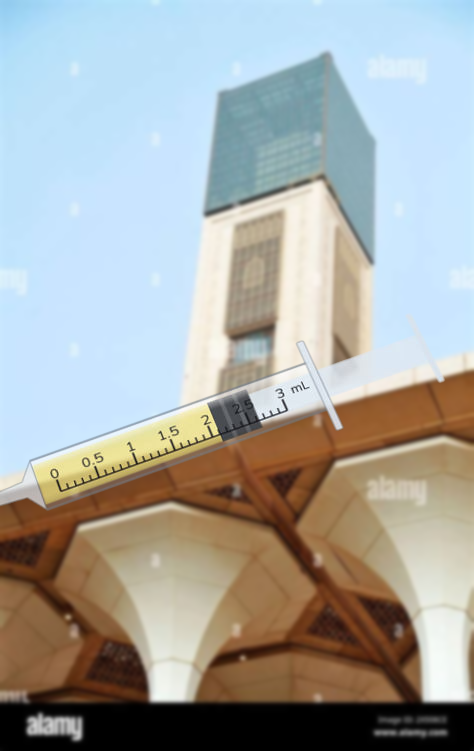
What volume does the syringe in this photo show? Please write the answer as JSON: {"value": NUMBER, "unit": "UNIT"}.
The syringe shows {"value": 2.1, "unit": "mL"}
